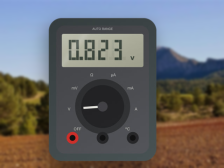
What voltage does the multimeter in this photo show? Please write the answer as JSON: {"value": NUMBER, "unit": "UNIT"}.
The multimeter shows {"value": 0.823, "unit": "V"}
